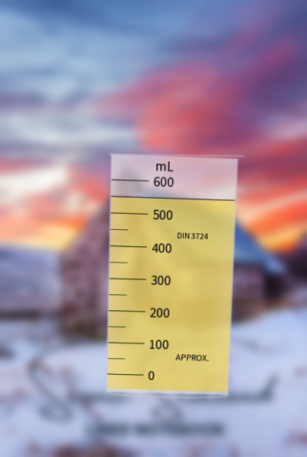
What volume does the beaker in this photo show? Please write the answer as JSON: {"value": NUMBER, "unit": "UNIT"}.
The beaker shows {"value": 550, "unit": "mL"}
